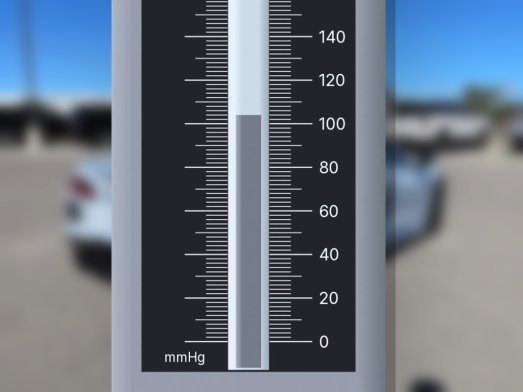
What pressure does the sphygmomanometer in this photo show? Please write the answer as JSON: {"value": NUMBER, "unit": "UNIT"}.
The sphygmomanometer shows {"value": 104, "unit": "mmHg"}
